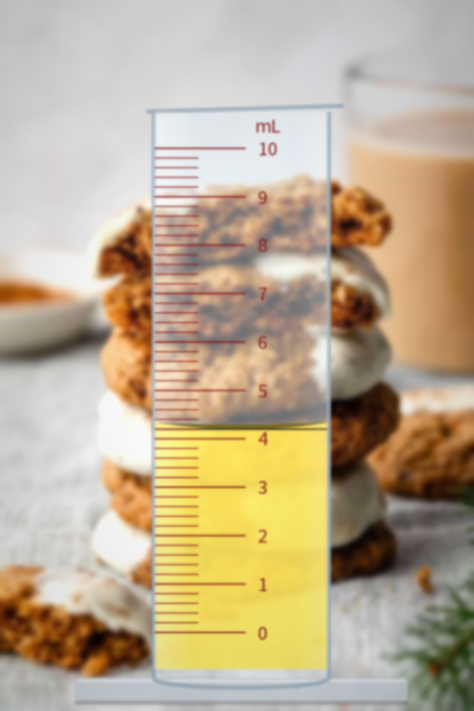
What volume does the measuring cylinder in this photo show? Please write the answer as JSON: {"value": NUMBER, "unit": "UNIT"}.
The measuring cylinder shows {"value": 4.2, "unit": "mL"}
